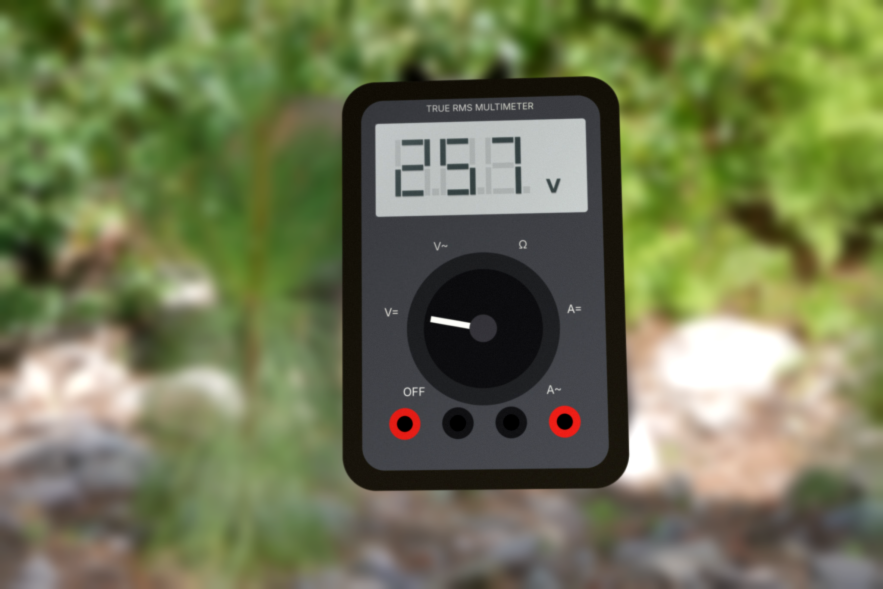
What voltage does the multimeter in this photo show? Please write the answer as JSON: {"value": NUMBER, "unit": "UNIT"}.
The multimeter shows {"value": 257, "unit": "V"}
